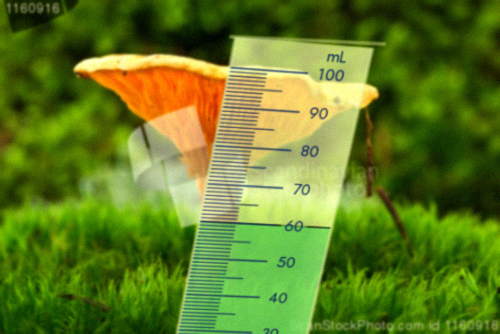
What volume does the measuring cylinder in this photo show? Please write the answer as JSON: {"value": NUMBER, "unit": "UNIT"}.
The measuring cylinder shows {"value": 60, "unit": "mL"}
